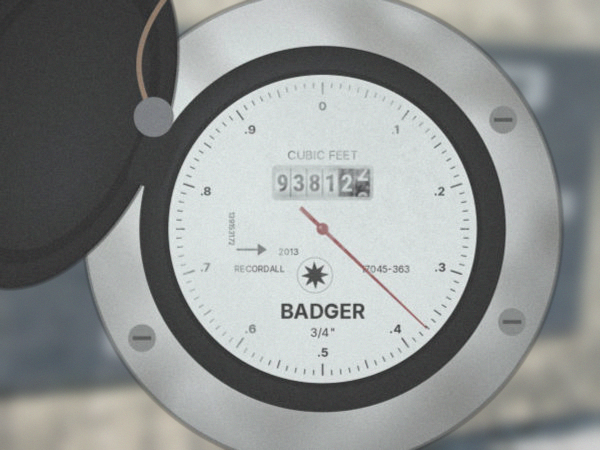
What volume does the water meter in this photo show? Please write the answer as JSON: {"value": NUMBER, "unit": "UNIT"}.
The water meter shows {"value": 938122.37, "unit": "ft³"}
